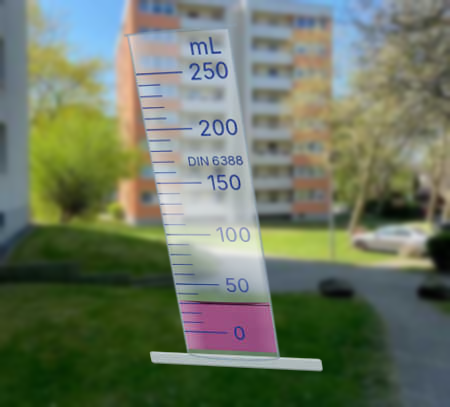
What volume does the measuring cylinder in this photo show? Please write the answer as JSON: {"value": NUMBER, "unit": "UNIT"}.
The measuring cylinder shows {"value": 30, "unit": "mL"}
